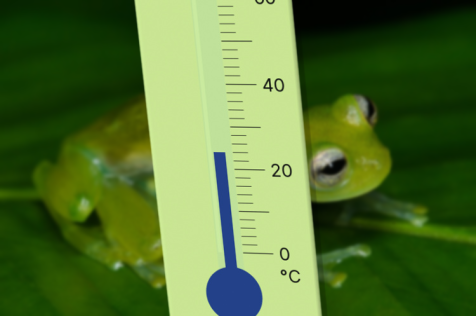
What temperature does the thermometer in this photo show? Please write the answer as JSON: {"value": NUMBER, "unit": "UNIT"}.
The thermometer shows {"value": 24, "unit": "°C"}
